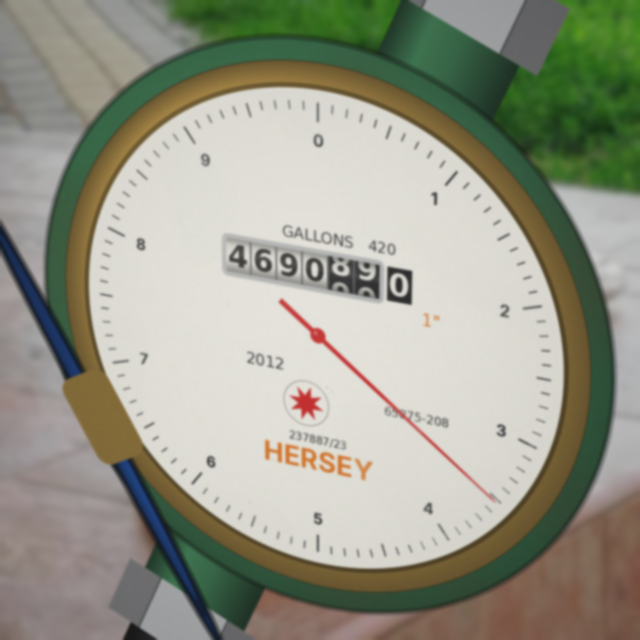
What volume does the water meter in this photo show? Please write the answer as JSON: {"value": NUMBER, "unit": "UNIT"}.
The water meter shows {"value": 4690893.5, "unit": "gal"}
